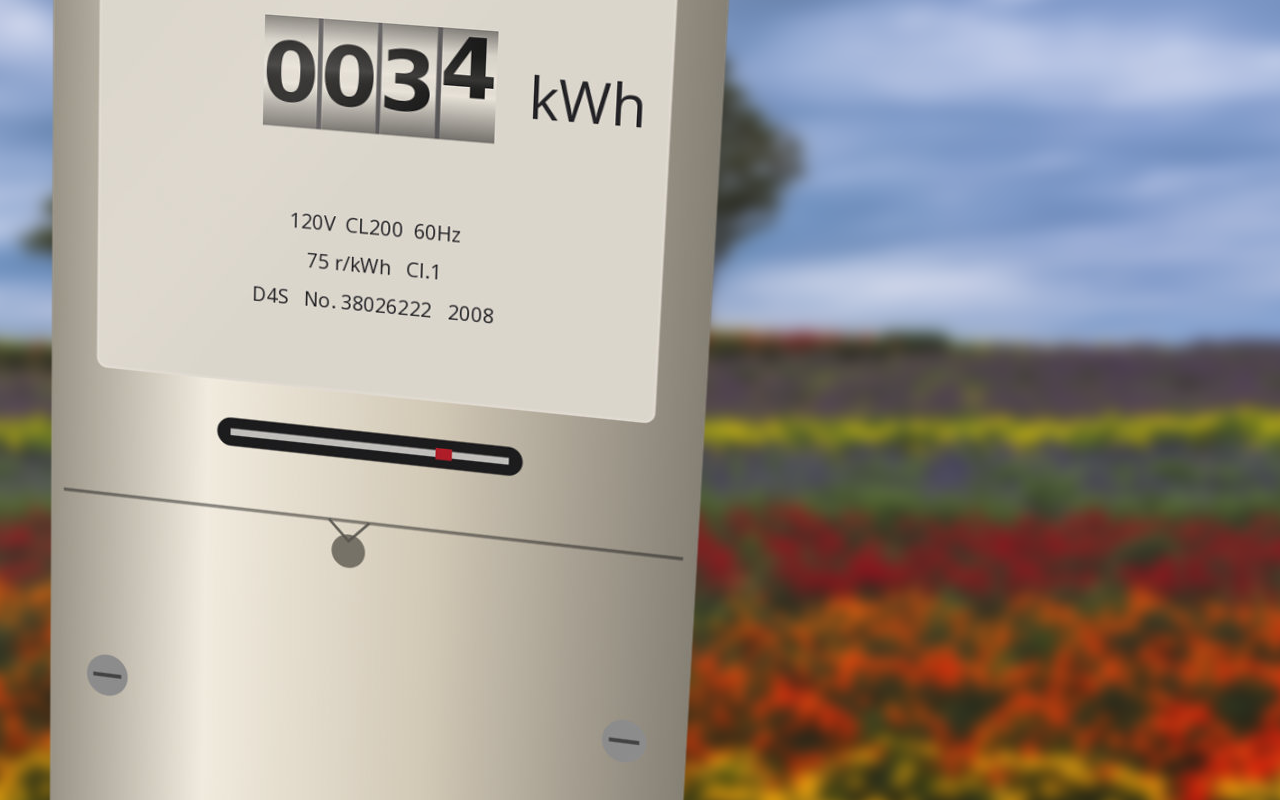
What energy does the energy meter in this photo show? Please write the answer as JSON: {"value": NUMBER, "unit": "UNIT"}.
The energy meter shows {"value": 34, "unit": "kWh"}
